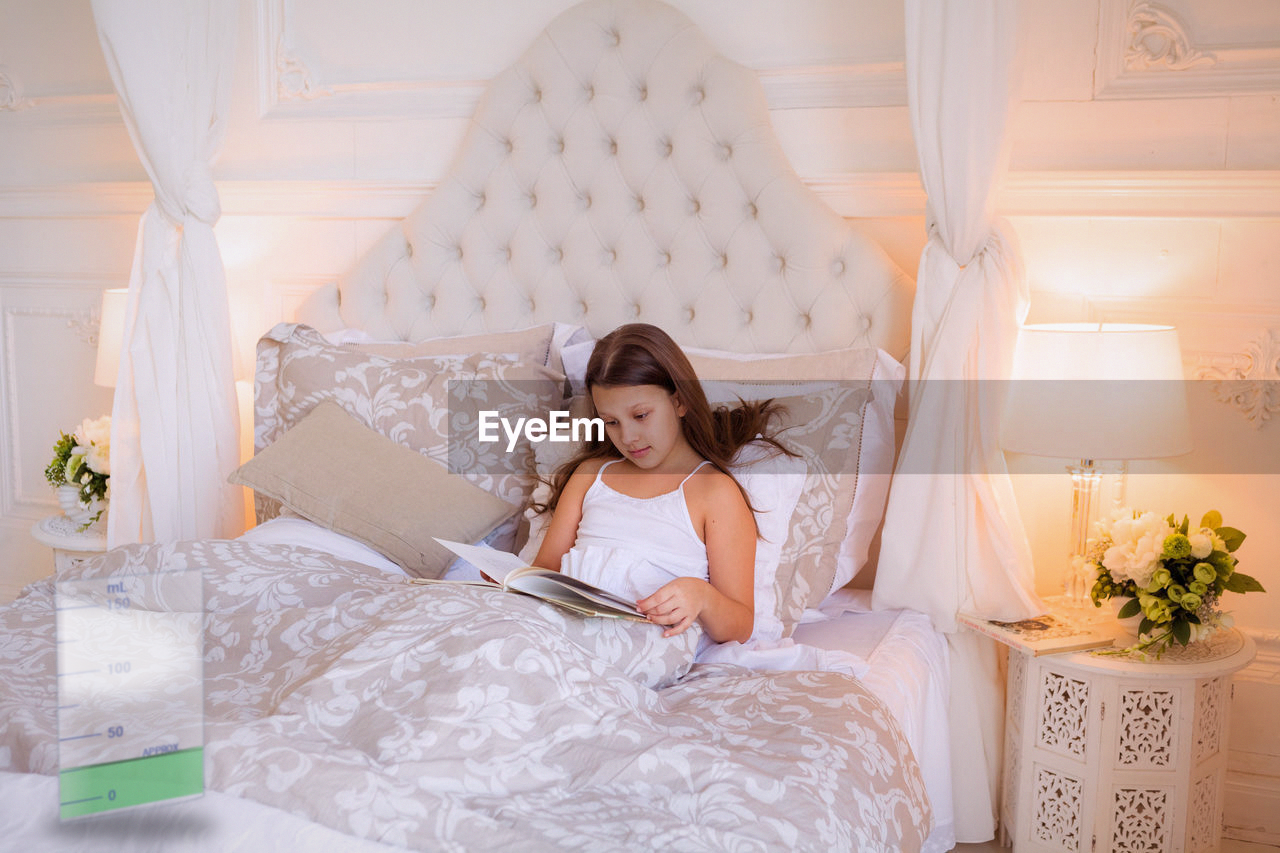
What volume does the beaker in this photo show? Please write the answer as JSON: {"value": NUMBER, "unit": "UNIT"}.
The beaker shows {"value": 25, "unit": "mL"}
